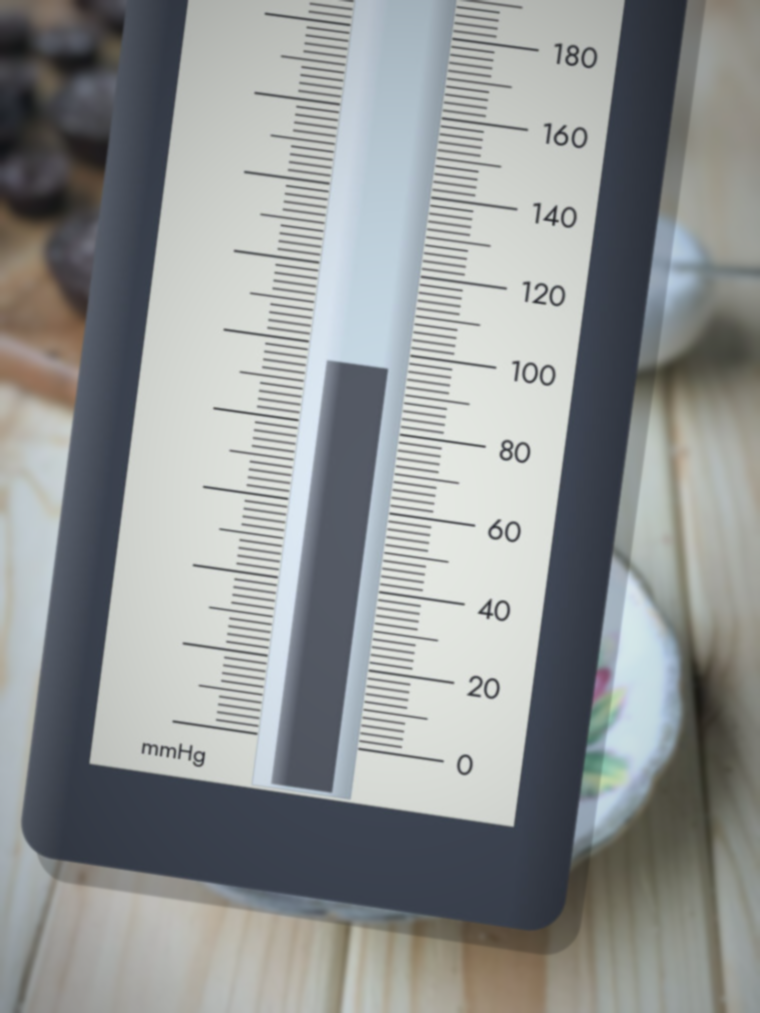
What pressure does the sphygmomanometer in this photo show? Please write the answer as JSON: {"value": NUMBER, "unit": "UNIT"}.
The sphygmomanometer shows {"value": 96, "unit": "mmHg"}
